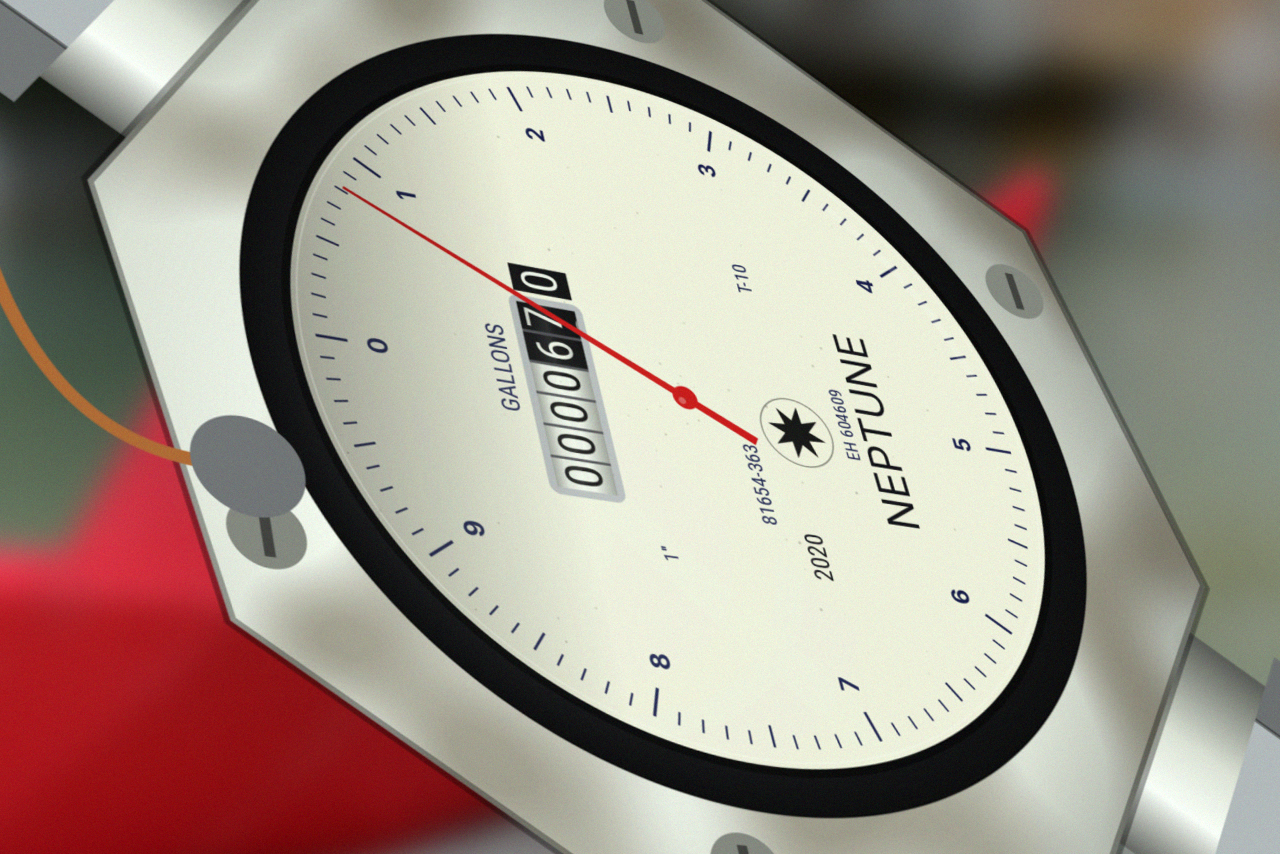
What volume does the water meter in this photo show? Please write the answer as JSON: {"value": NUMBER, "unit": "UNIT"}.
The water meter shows {"value": 670.8, "unit": "gal"}
